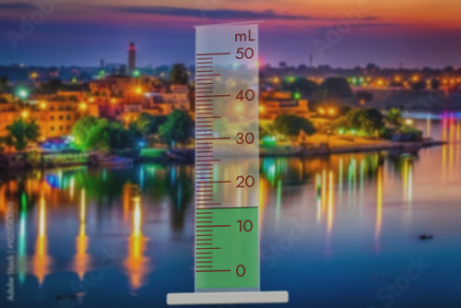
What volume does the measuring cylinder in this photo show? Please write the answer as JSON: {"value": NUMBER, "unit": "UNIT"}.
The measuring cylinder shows {"value": 14, "unit": "mL"}
